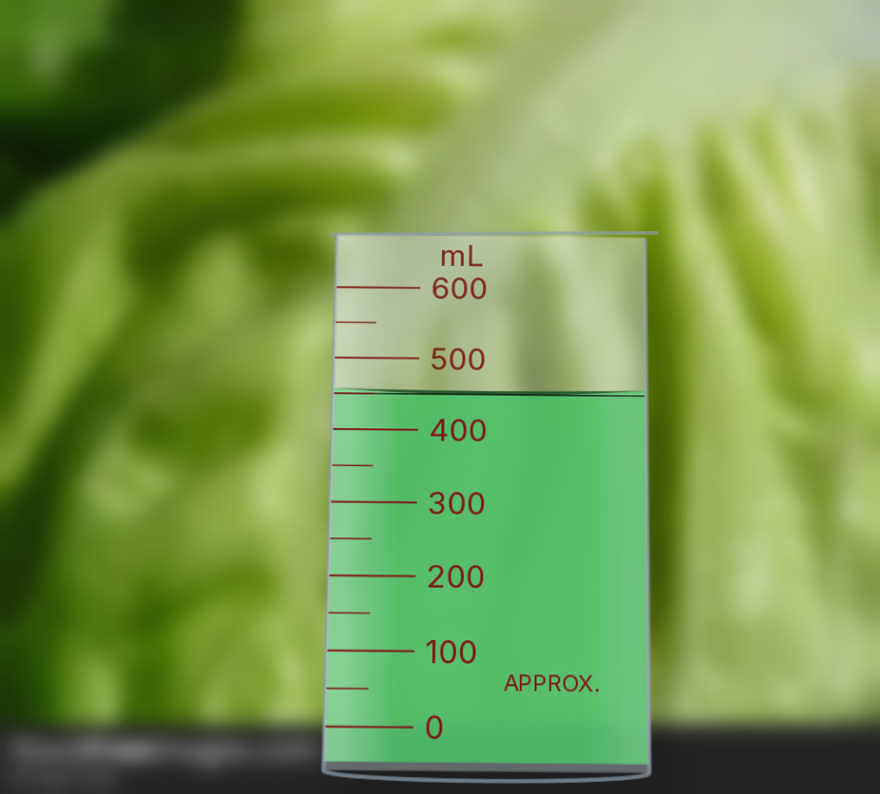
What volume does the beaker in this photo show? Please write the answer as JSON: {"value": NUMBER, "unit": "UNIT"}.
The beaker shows {"value": 450, "unit": "mL"}
